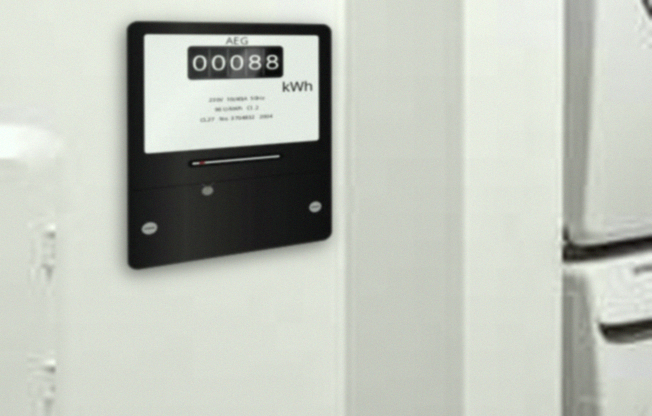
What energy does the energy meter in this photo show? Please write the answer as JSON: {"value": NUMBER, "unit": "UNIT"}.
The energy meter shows {"value": 88, "unit": "kWh"}
